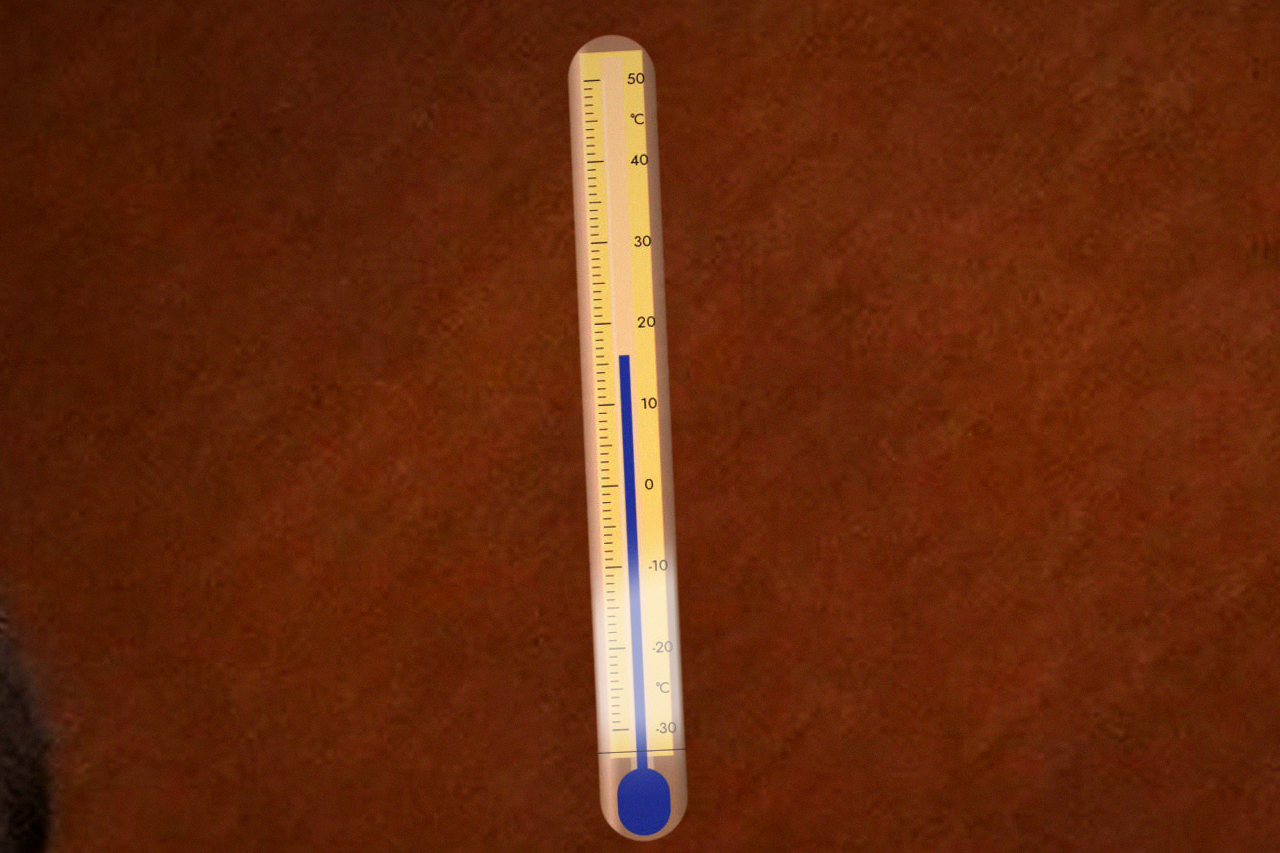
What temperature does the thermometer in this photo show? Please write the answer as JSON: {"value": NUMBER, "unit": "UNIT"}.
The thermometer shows {"value": 16, "unit": "°C"}
